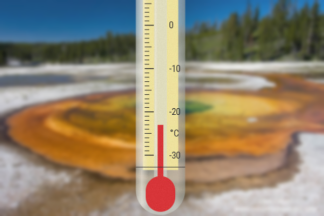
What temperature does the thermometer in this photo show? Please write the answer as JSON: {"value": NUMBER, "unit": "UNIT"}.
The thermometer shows {"value": -23, "unit": "°C"}
